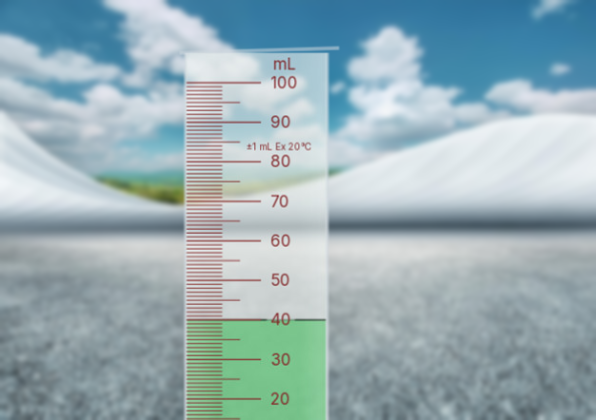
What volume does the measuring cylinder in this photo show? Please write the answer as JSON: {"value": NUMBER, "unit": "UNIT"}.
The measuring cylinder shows {"value": 40, "unit": "mL"}
